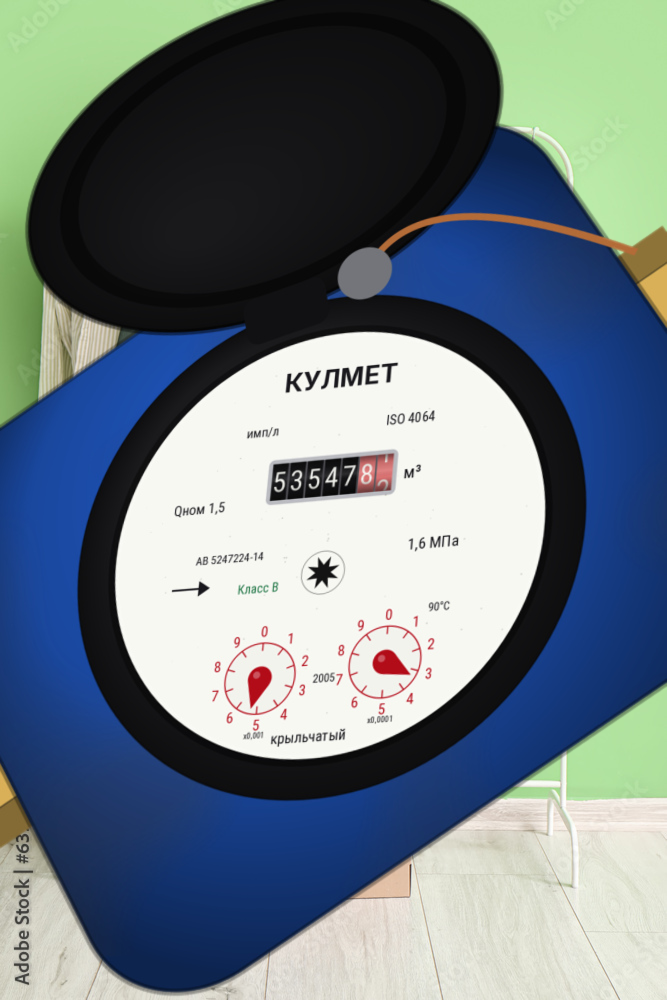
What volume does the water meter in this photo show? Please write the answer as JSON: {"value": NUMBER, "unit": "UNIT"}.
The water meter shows {"value": 53547.8153, "unit": "m³"}
